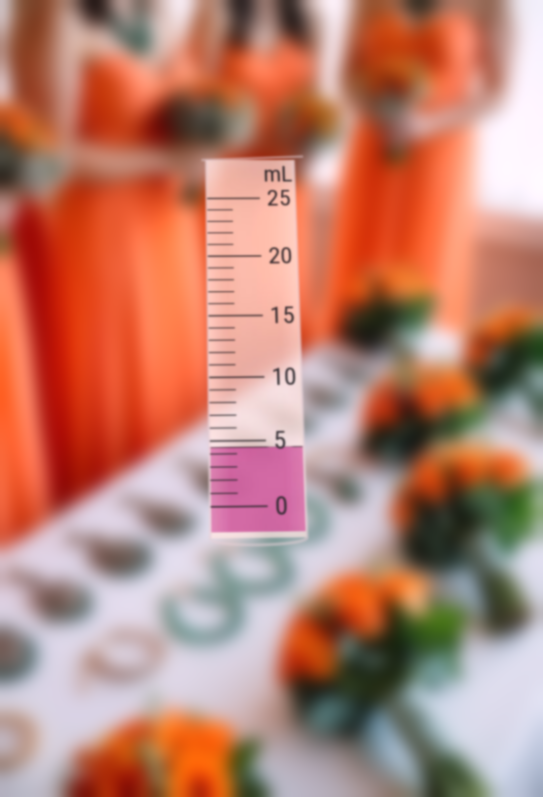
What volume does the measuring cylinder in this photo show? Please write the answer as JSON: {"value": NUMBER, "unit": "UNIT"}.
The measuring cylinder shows {"value": 4.5, "unit": "mL"}
